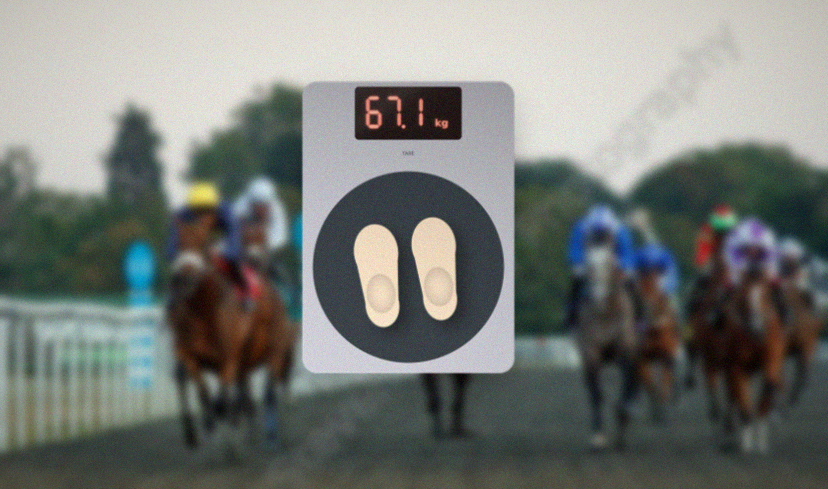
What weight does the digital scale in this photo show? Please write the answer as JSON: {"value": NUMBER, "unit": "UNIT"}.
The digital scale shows {"value": 67.1, "unit": "kg"}
